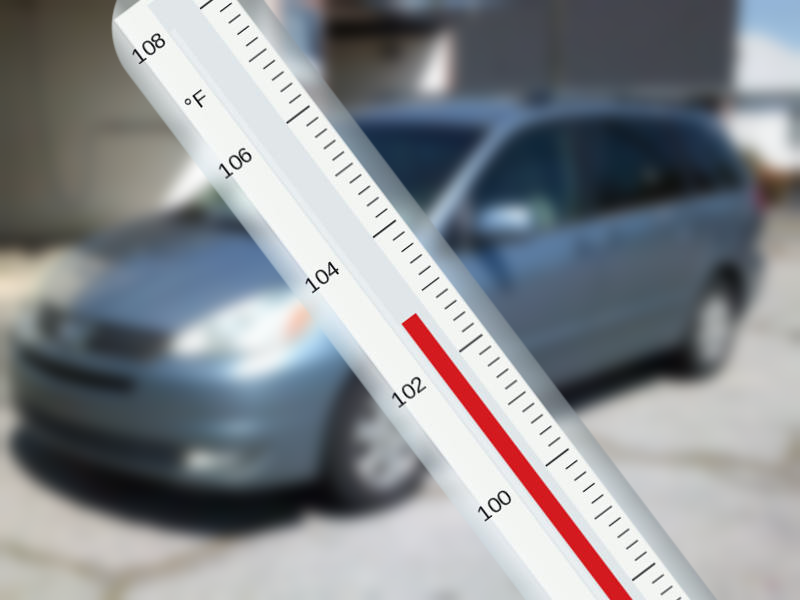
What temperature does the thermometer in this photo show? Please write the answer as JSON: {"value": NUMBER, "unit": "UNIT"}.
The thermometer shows {"value": 102.8, "unit": "°F"}
